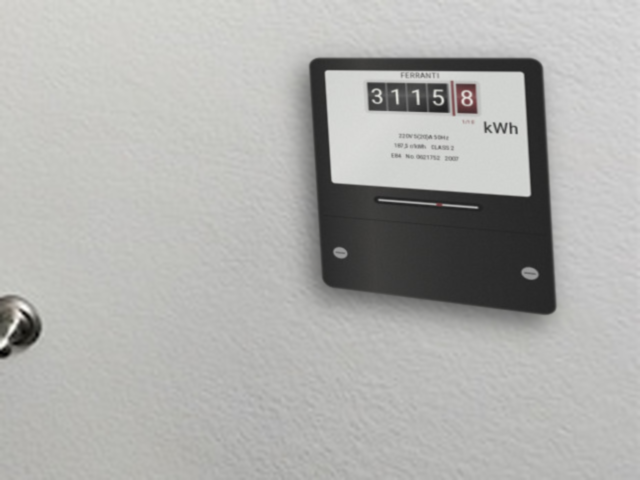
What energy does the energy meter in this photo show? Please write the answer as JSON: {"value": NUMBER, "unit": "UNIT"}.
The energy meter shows {"value": 3115.8, "unit": "kWh"}
